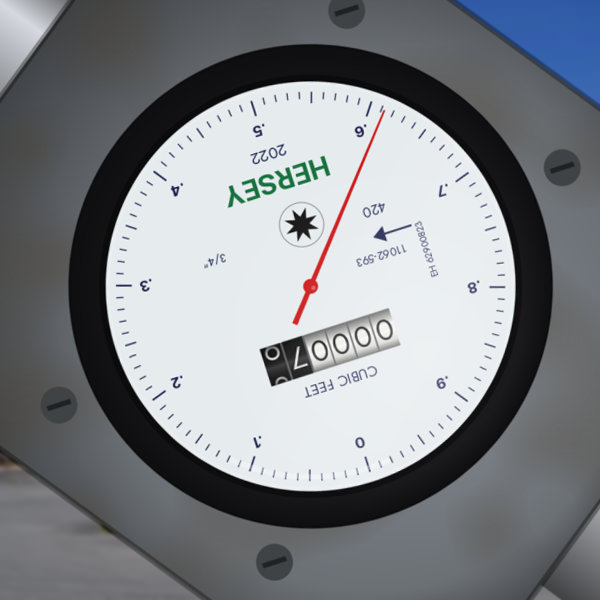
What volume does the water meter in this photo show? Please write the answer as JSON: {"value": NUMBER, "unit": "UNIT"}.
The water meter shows {"value": 78.61, "unit": "ft³"}
